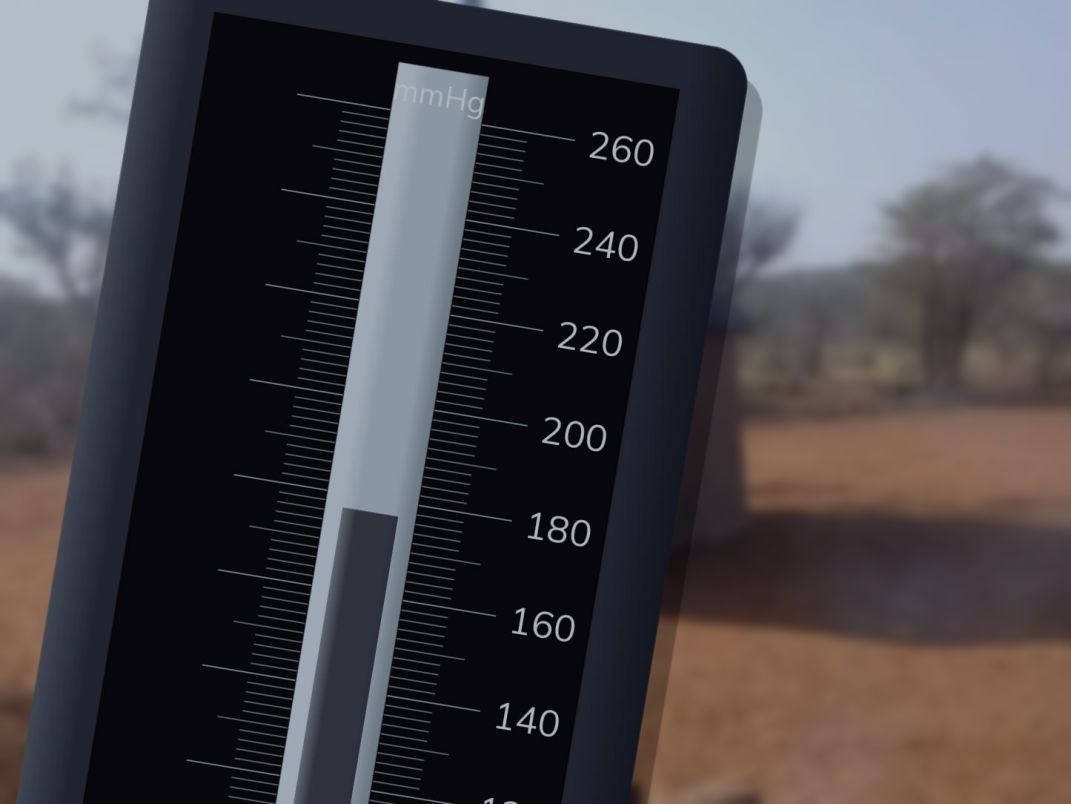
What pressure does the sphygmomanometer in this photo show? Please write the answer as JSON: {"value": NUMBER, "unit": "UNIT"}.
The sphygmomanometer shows {"value": 177, "unit": "mmHg"}
